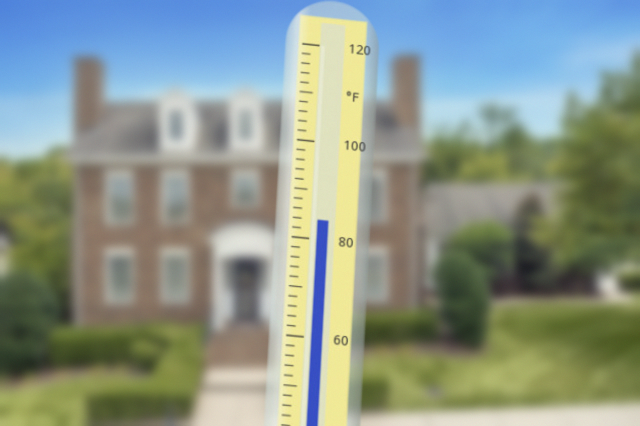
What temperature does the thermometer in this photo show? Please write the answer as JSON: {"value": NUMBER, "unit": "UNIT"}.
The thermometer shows {"value": 84, "unit": "°F"}
